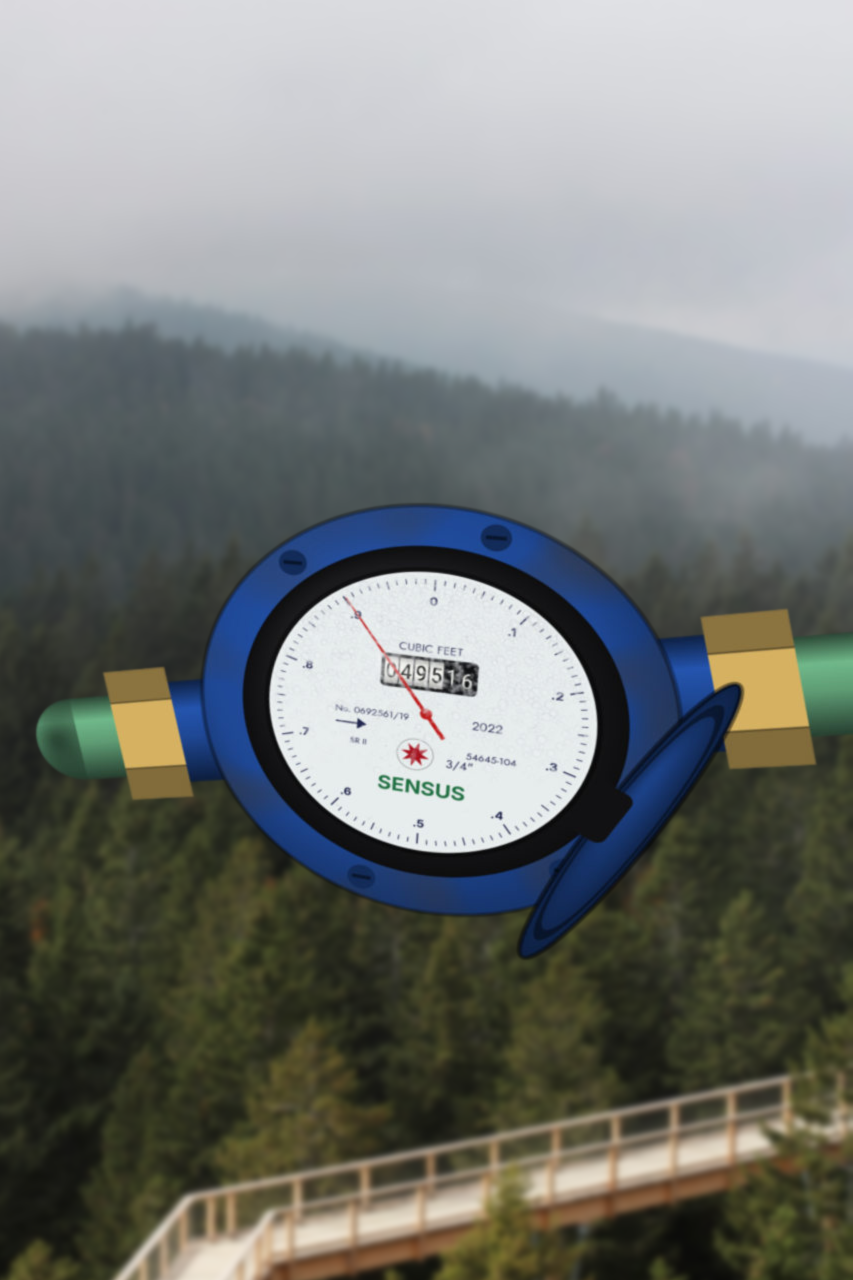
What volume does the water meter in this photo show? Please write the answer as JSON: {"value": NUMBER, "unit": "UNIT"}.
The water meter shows {"value": 49515.90, "unit": "ft³"}
